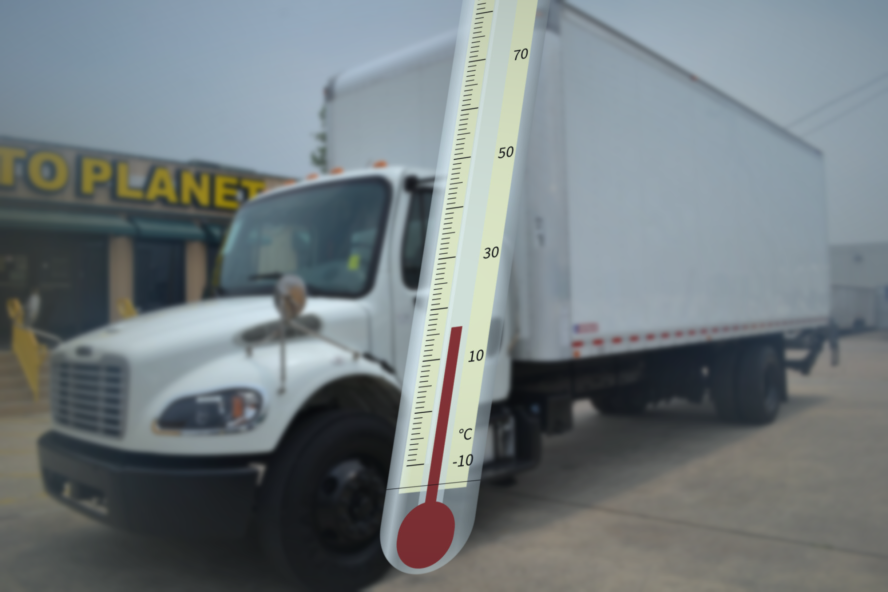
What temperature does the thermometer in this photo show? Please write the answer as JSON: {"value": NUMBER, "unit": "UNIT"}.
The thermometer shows {"value": 16, "unit": "°C"}
